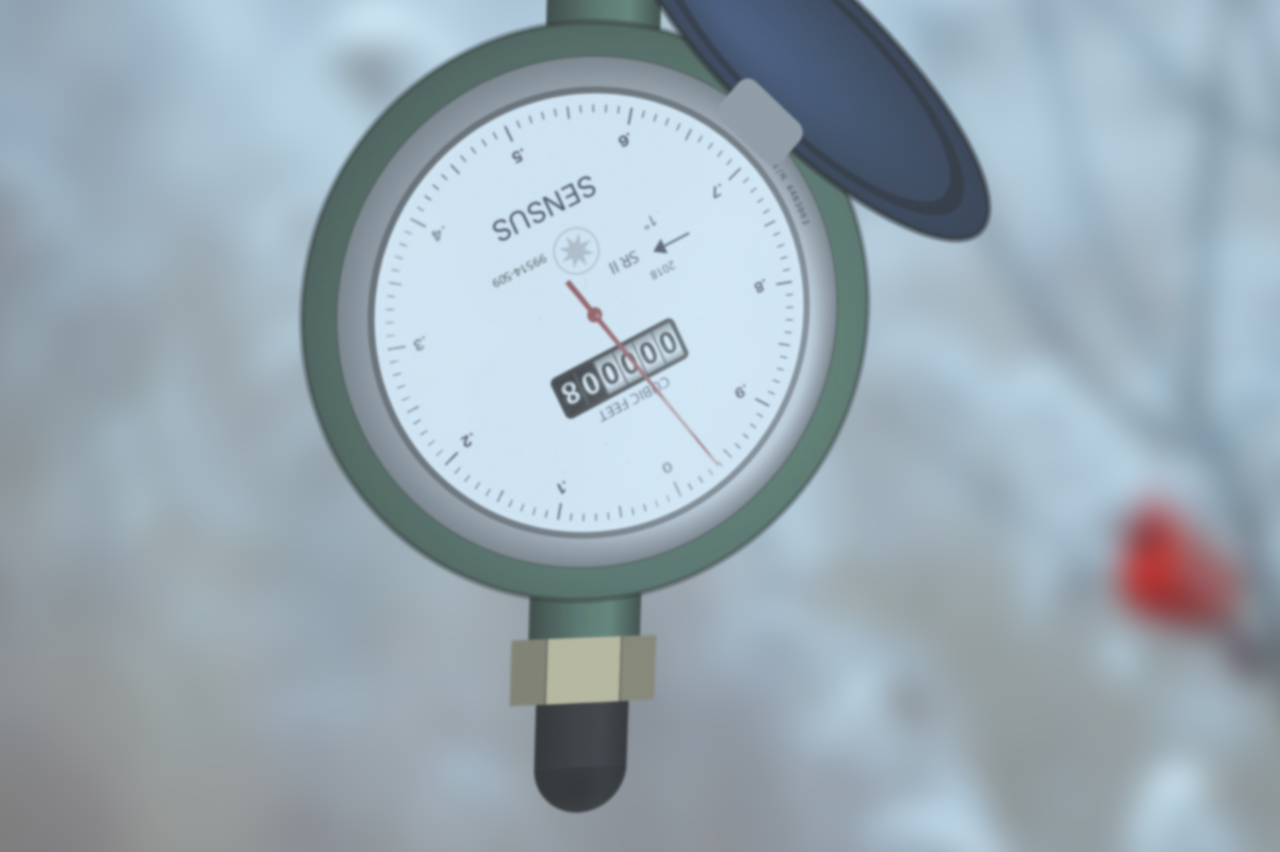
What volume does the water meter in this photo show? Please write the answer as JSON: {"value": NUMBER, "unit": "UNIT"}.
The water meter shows {"value": 7.96, "unit": "ft³"}
